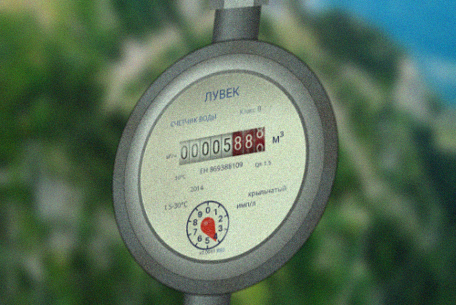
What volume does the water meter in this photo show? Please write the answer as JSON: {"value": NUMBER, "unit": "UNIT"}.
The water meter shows {"value": 5.8884, "unit": "m³"}
